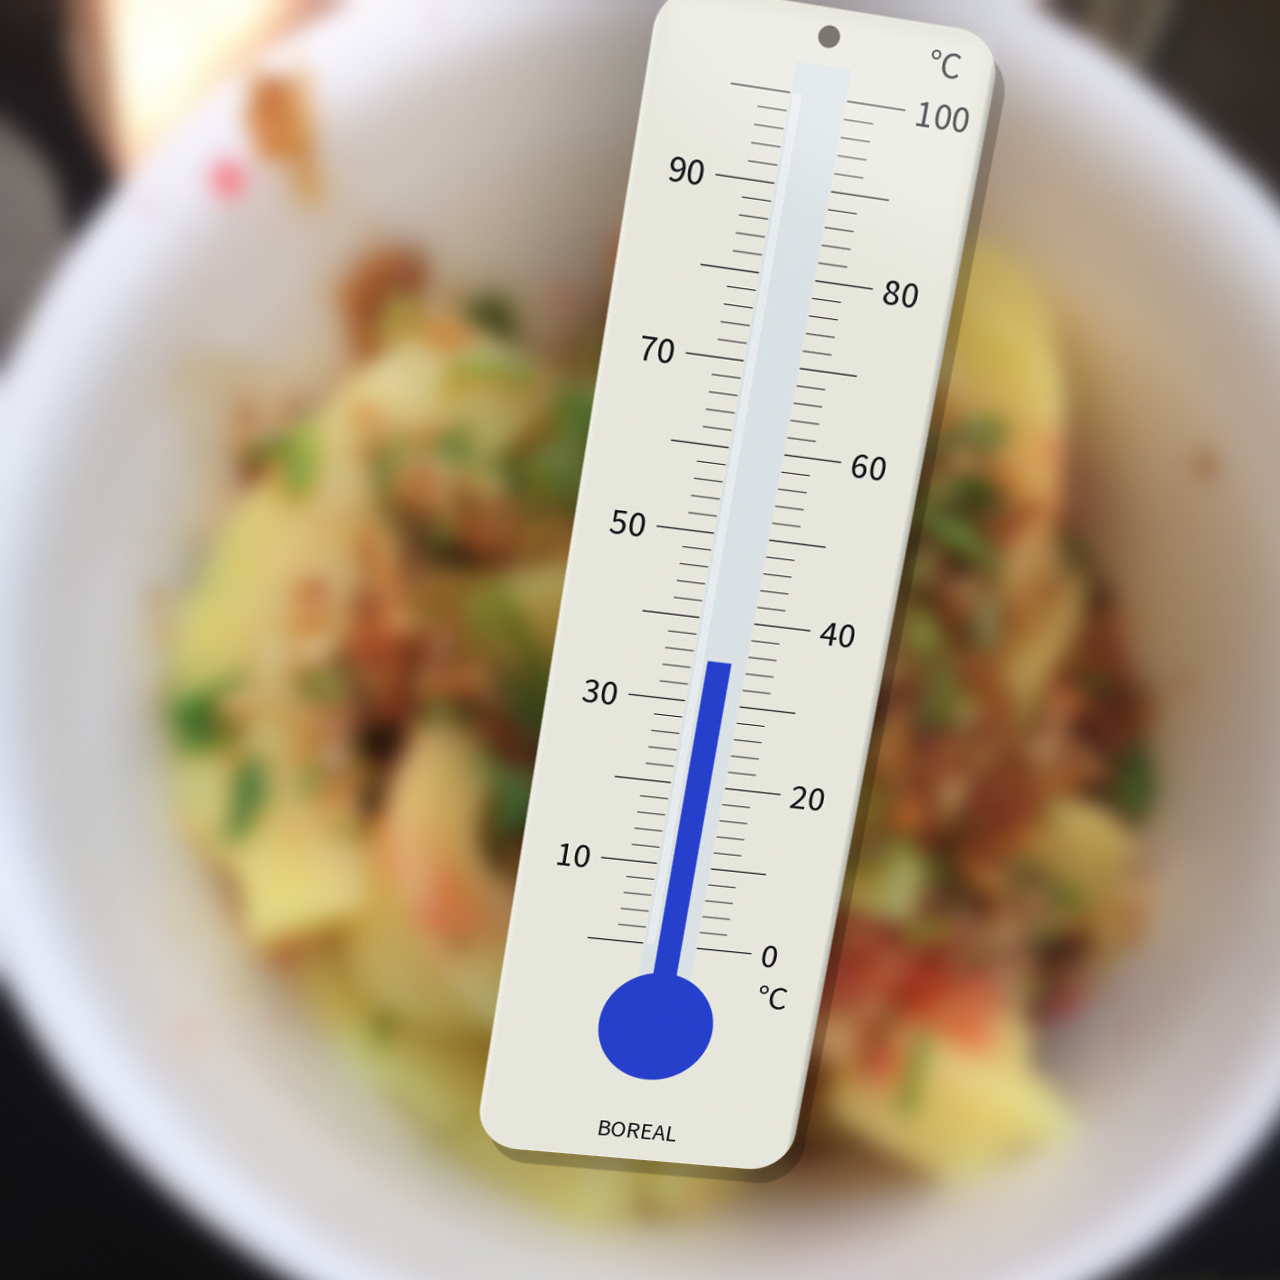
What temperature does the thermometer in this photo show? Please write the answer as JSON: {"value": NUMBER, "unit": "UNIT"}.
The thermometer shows {"value": 35, "unit": "°C"}
